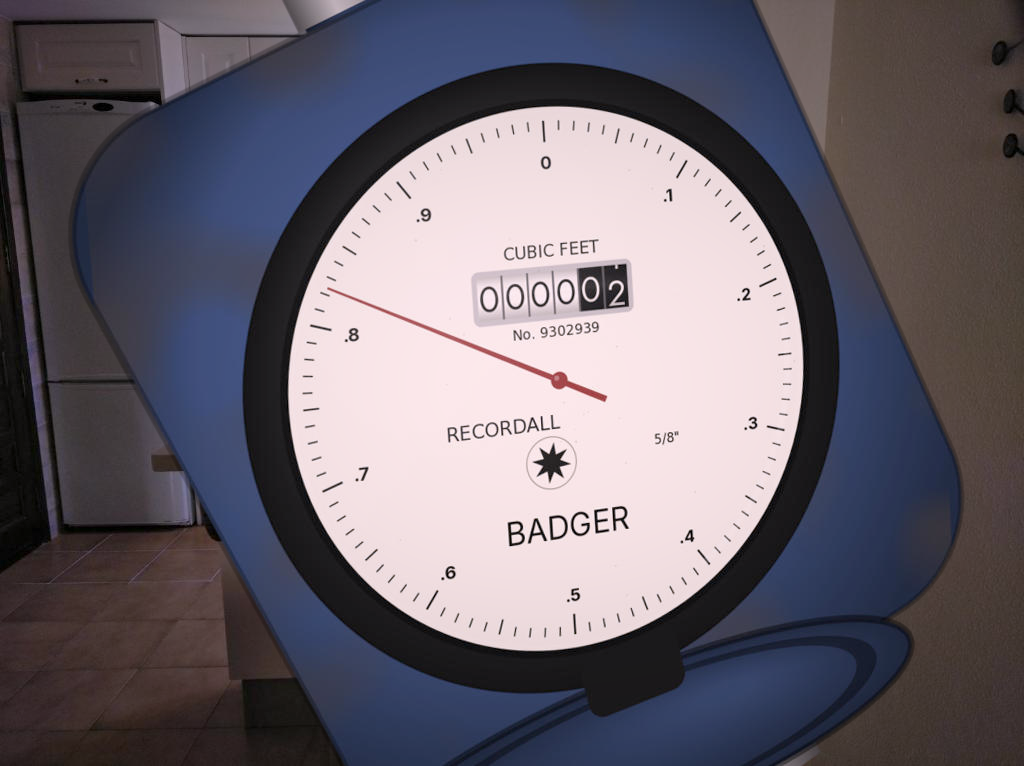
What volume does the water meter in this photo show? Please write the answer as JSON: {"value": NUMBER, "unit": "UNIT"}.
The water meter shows {"value": 1.82, "unit": "ft³"}
